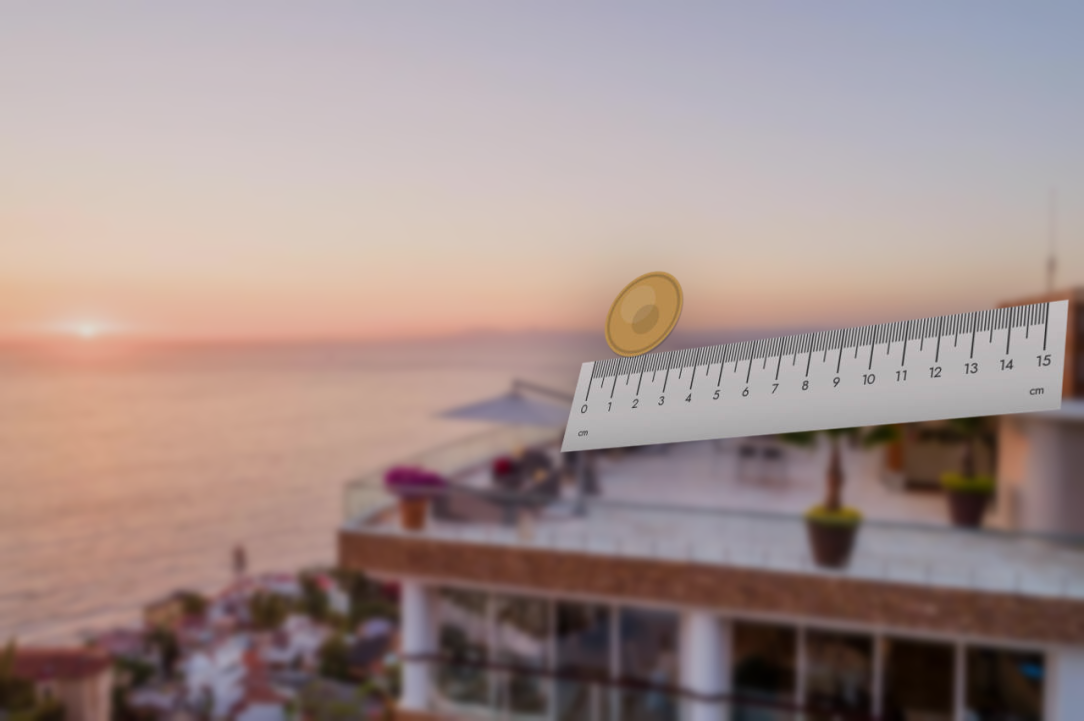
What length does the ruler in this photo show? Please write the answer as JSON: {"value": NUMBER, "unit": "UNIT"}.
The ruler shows {"value": 3, "unit": "cm"}
